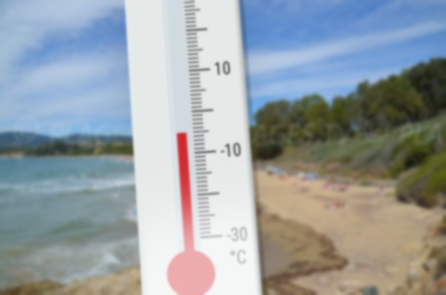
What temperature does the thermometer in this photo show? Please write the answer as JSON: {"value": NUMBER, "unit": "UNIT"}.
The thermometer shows {"value": -5, "unit": "°C"}
